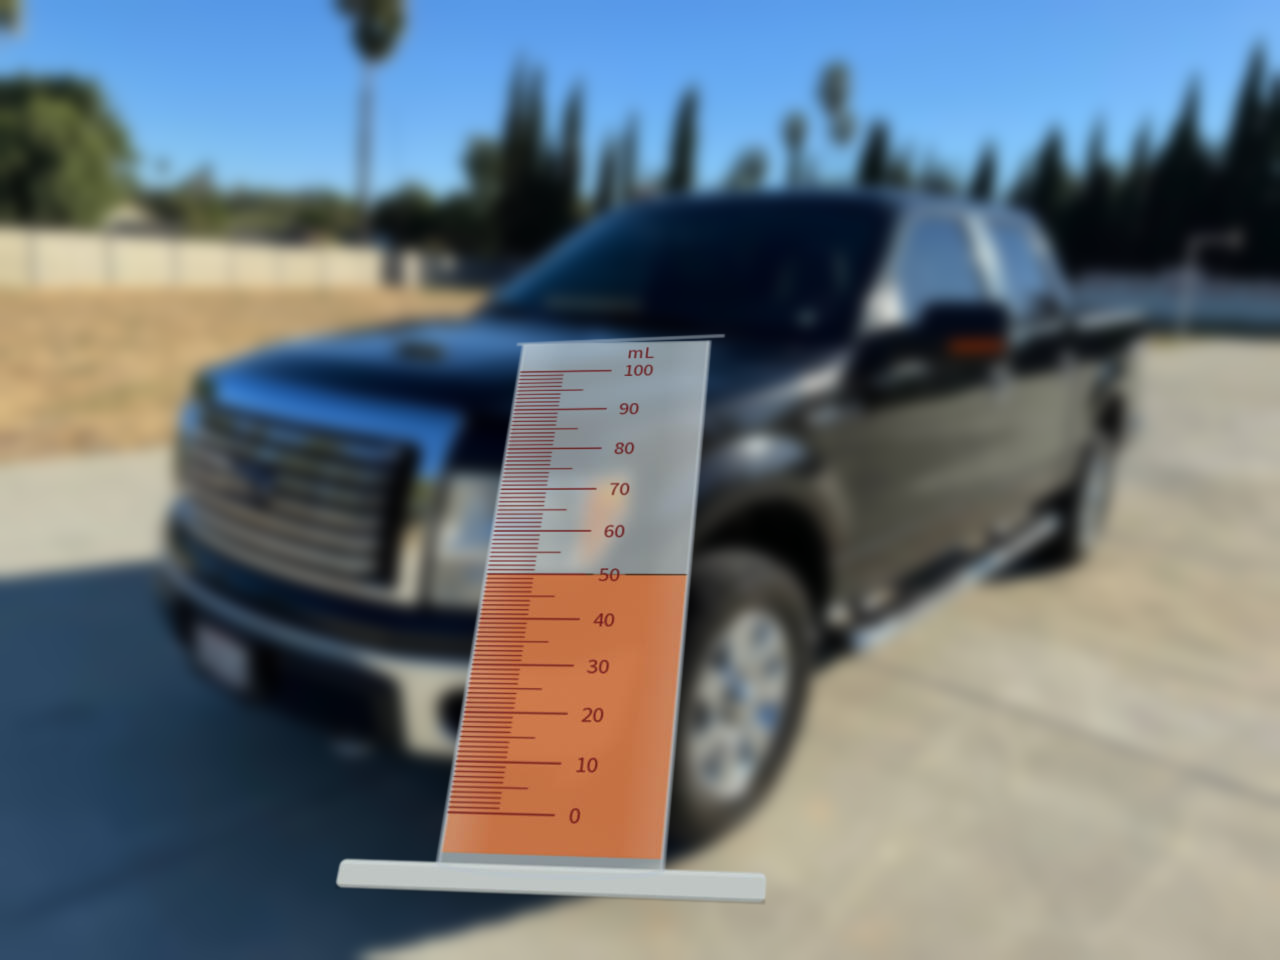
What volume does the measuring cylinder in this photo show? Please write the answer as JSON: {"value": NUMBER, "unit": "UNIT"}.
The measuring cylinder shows {"value": 50, "unit": "mL"}
